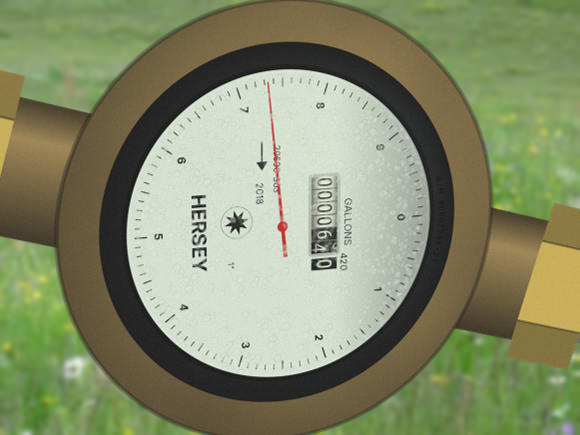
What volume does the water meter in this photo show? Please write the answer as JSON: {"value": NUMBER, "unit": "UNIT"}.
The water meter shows {"value": 637.3, "unit": "gal"}
